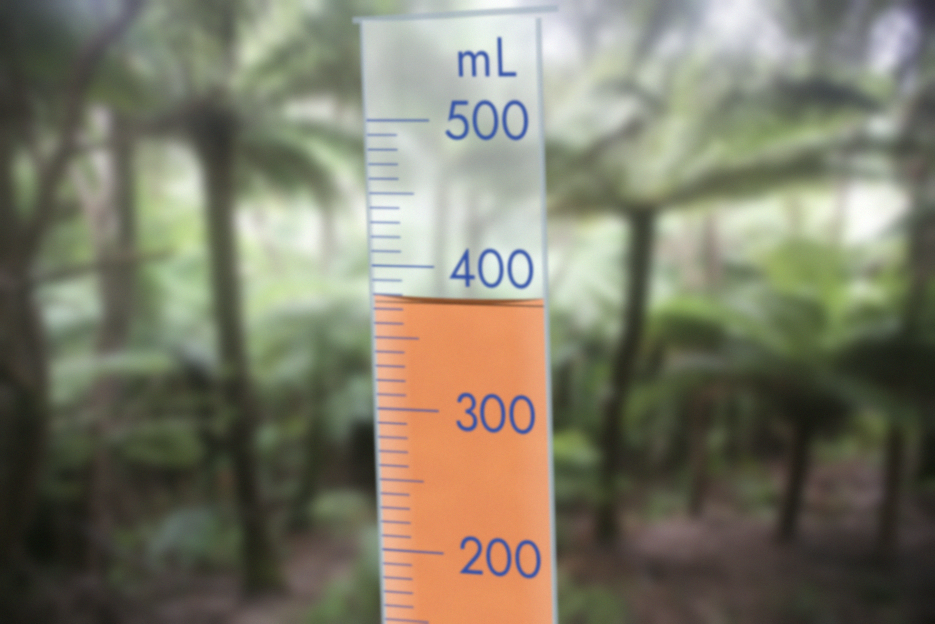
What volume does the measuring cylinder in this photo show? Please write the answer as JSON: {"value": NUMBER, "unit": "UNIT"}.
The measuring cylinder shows {"value": 375, "unit": "mL"}
